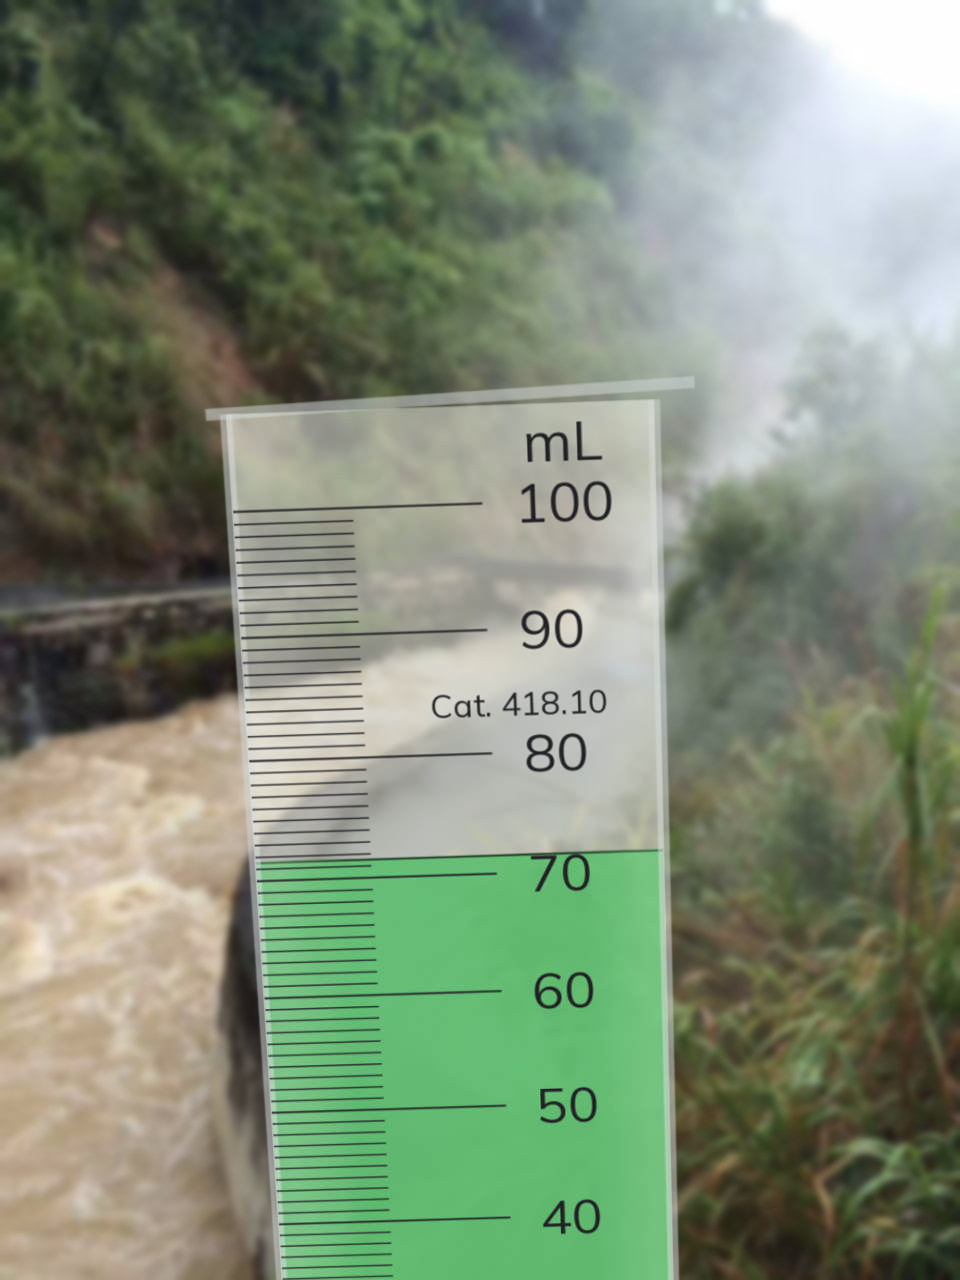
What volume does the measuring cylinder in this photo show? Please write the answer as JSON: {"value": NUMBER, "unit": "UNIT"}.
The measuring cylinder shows {"value": 71.5, "unit": "mL"}
